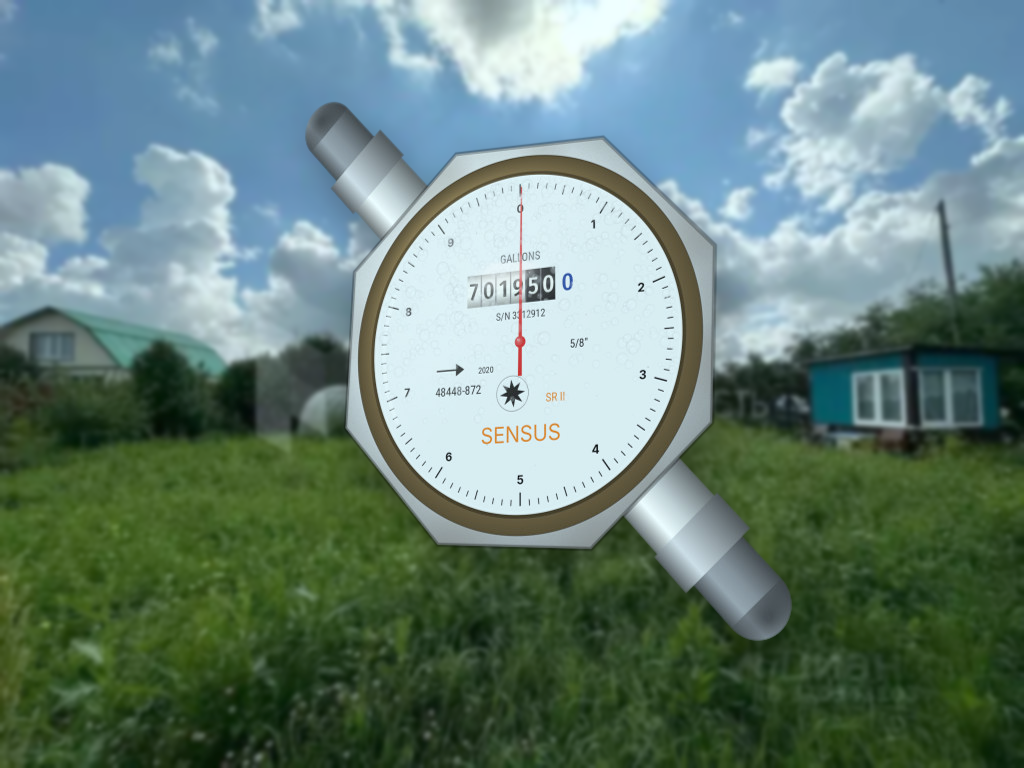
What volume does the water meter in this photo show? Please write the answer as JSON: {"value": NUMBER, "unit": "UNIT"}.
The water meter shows {"value": 7019500.0, "unit": "gal"}
